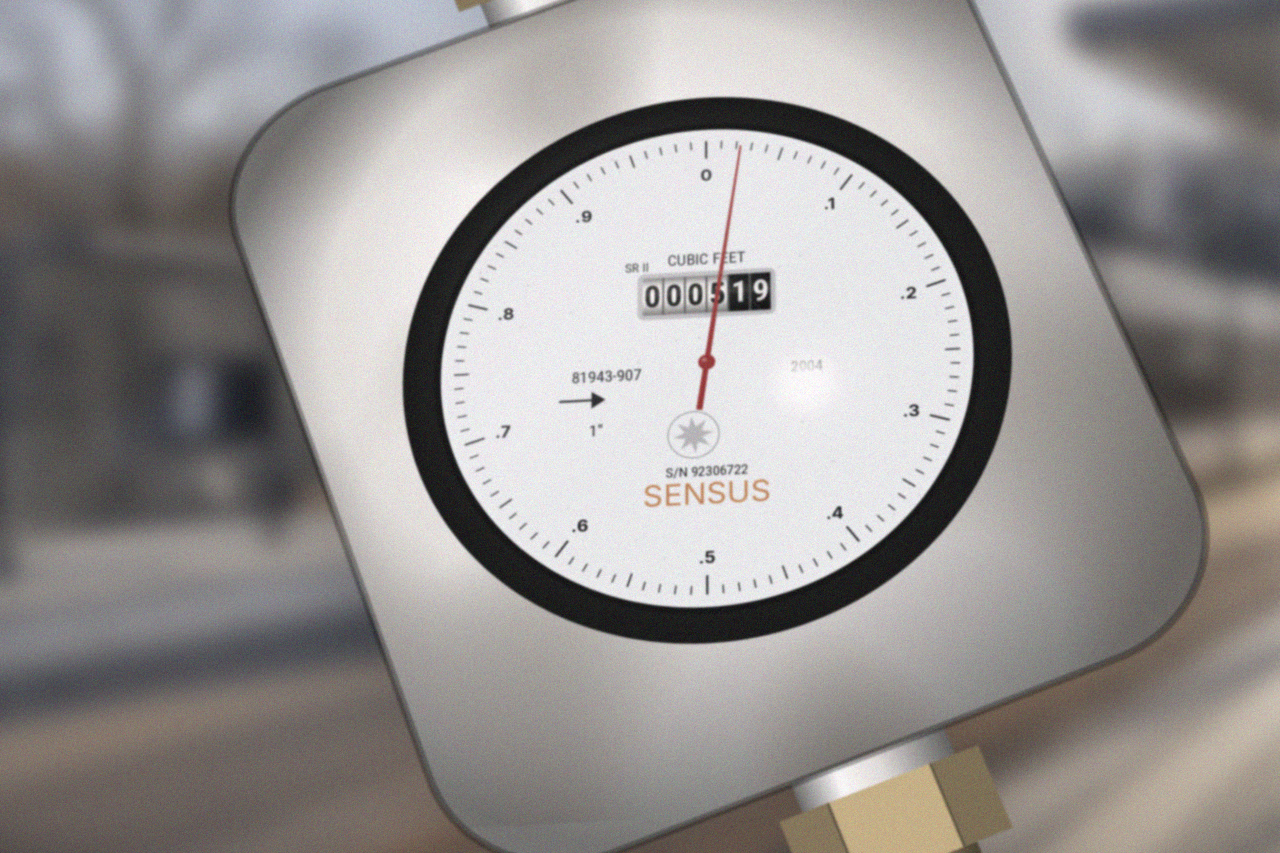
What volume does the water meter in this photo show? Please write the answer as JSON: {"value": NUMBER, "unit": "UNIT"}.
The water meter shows {"value": 519.02, "unit": "ft³"}
